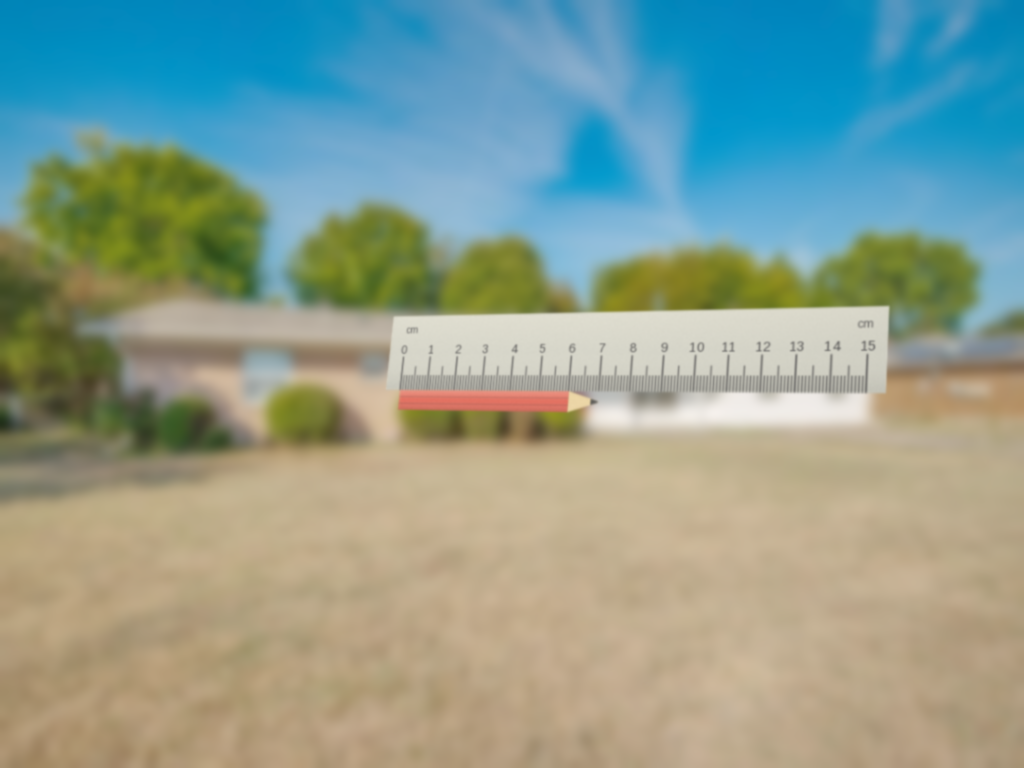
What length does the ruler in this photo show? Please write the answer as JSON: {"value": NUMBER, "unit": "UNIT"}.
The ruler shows {"value": 7, "unit": "cm"}
